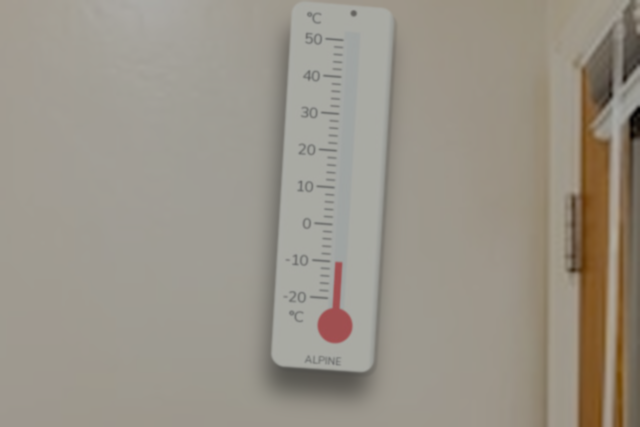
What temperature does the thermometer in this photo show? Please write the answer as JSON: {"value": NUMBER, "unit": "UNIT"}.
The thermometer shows {"value": -10, "unit": "°C"}
